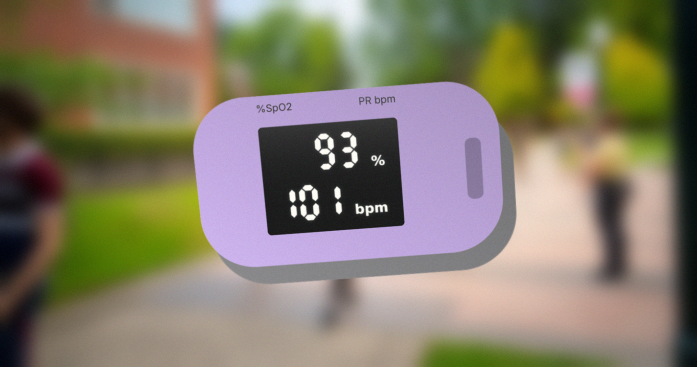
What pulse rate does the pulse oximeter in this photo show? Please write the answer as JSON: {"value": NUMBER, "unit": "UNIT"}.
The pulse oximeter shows {"value": 101, "unit": "bpm"}
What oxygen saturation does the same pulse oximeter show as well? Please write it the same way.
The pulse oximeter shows {"value": 93, "unit": "%"}
